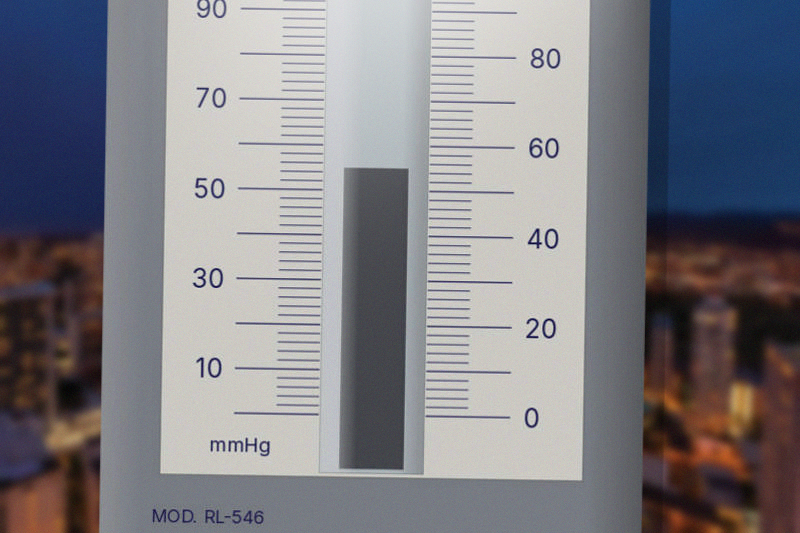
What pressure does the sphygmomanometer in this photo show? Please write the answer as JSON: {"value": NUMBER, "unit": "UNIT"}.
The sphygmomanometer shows {"value": 55, "unit": "mmHg"}
